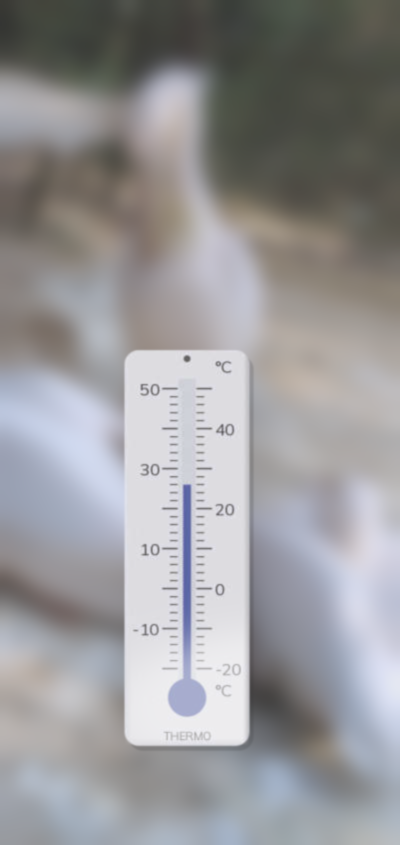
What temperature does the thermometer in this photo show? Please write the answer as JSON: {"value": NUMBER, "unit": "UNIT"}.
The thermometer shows {"value": 26, "unit": "°C"}
